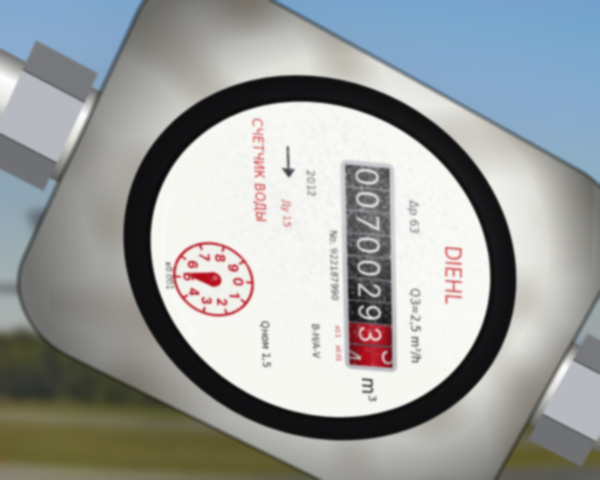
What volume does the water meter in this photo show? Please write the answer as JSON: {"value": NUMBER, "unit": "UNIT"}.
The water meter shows {"value": 70029.335, "unit": "m³"}
